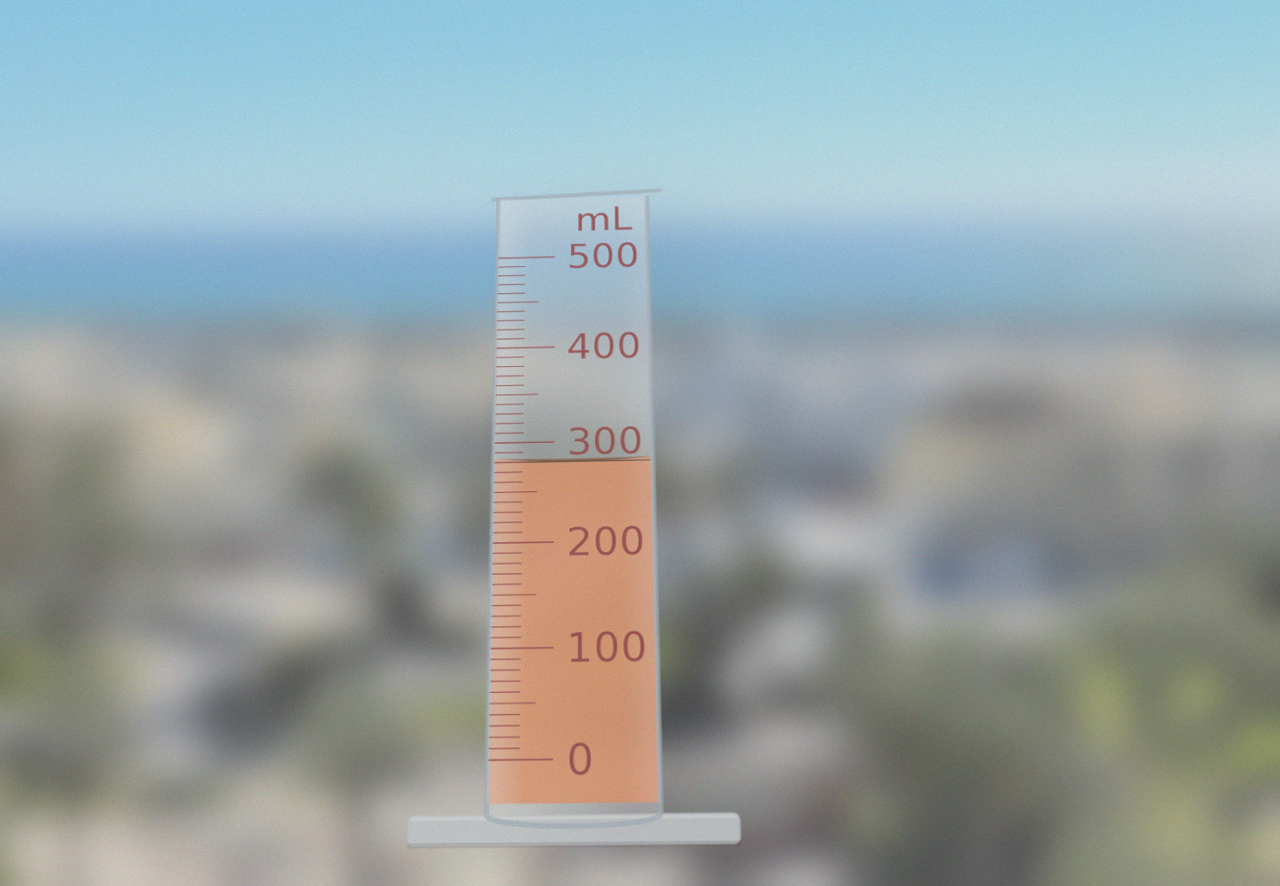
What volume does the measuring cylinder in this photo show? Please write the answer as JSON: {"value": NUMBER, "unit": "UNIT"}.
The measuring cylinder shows {"value": 280, "unit": "mL"}
